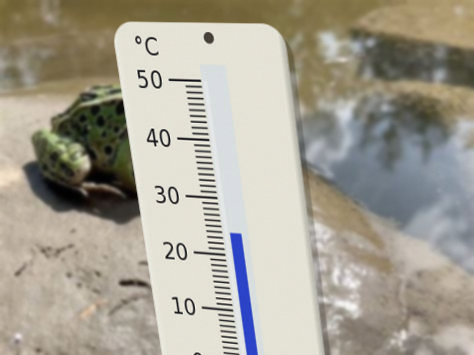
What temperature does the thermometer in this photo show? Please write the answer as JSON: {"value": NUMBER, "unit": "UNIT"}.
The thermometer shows {"value": 24, "unit": "°C"}
